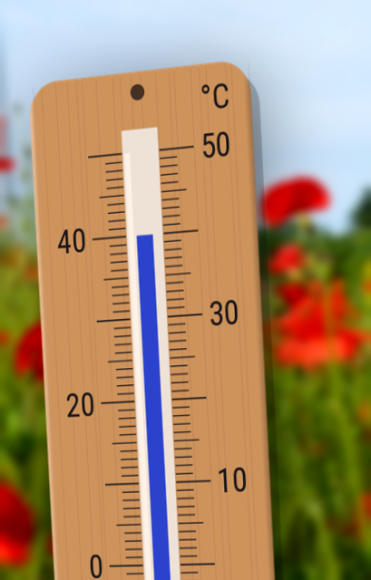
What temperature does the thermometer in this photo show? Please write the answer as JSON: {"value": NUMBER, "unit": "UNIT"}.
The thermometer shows {"value": 40, "unit": "°C"}
